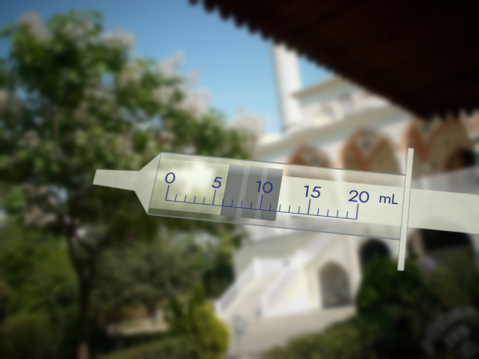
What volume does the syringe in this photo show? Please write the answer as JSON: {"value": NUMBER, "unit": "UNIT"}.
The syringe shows {"value": 6, "unit": "mL"}
